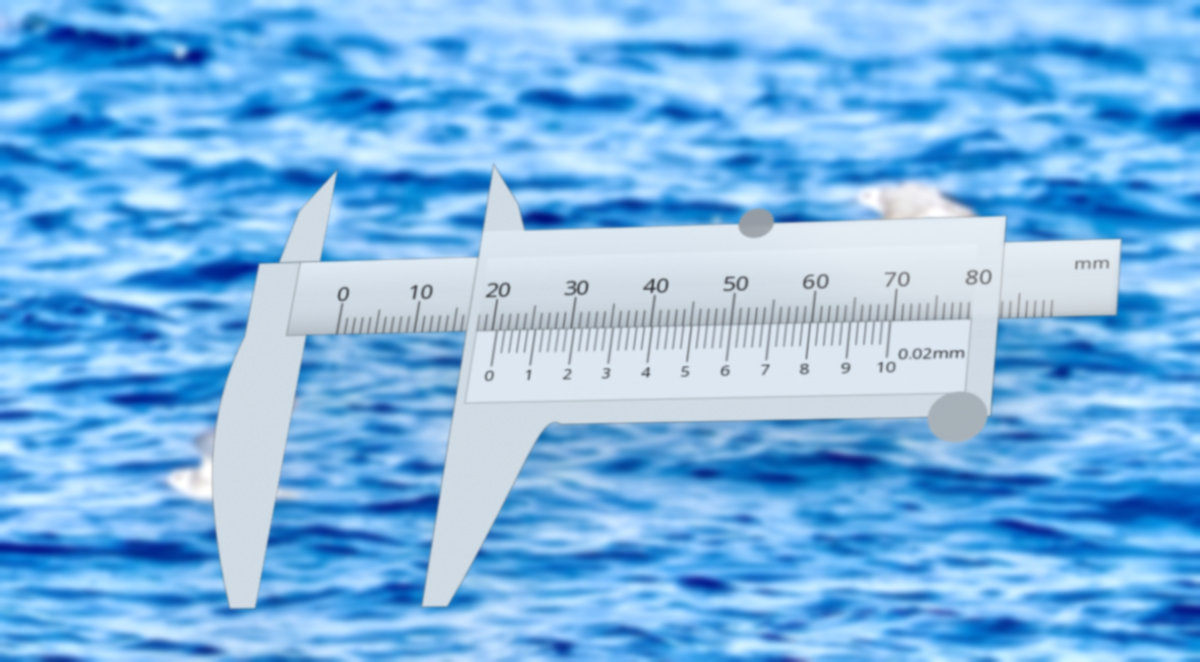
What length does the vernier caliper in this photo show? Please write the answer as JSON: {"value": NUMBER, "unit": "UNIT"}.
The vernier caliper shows {"value": 20.6, "unit": "mm"}
